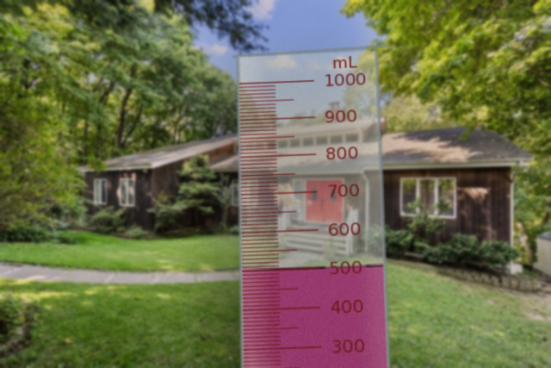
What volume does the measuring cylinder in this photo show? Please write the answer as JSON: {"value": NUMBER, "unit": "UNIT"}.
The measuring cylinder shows {"value": 500, "unit": "mL"}
